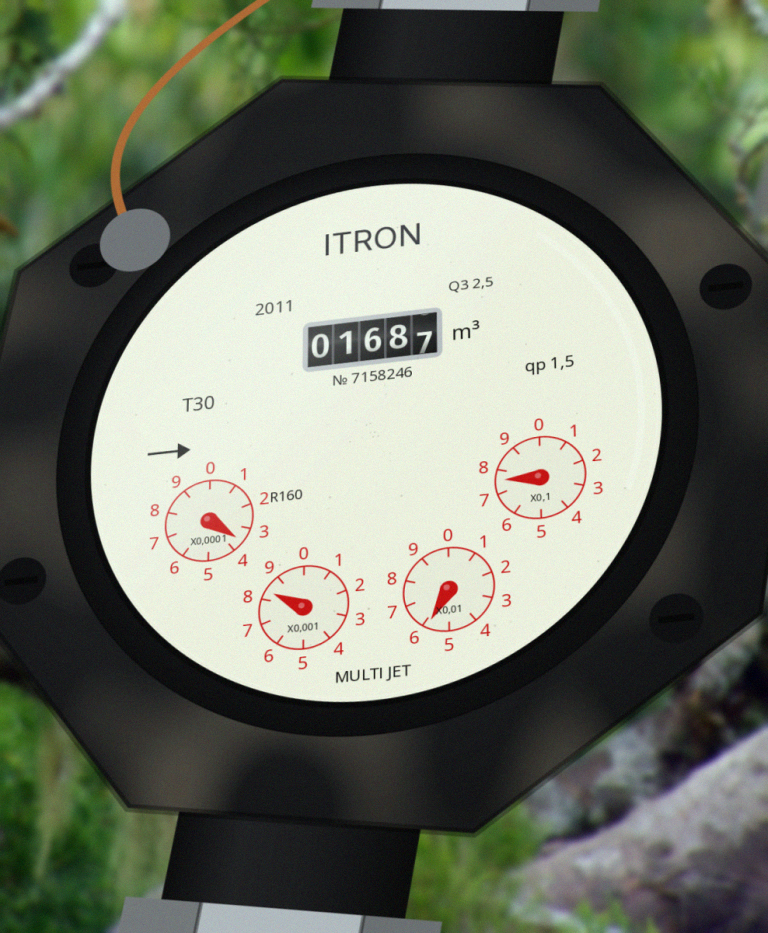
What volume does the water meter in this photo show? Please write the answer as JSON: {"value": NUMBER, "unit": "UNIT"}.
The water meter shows {"value": 1686.7583, "unit": "m³"}
